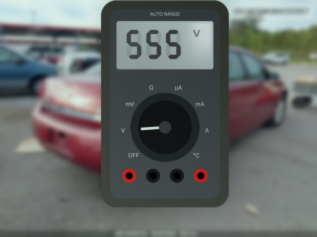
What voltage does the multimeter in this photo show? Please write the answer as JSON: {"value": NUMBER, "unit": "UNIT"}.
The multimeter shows {"value": 555, "unit": "V"}
